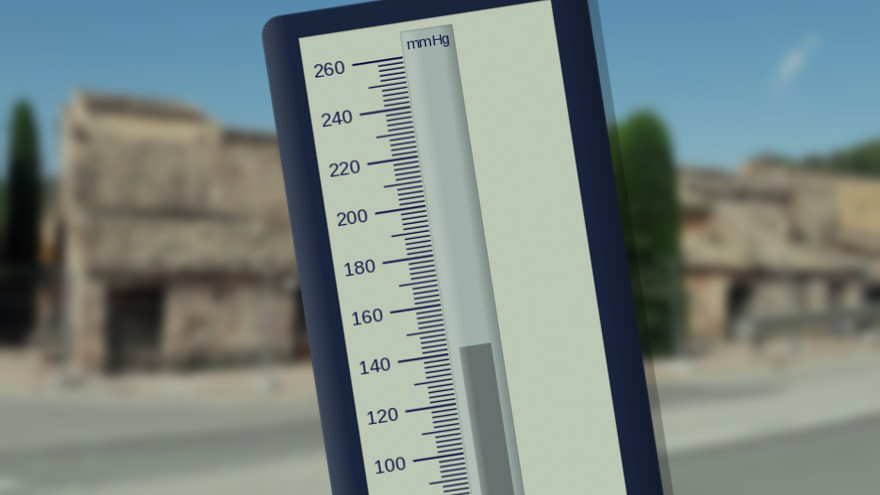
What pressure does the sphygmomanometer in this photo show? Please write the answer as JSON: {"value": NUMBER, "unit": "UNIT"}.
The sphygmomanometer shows {"value": 142, "unit": "mmHg"}
